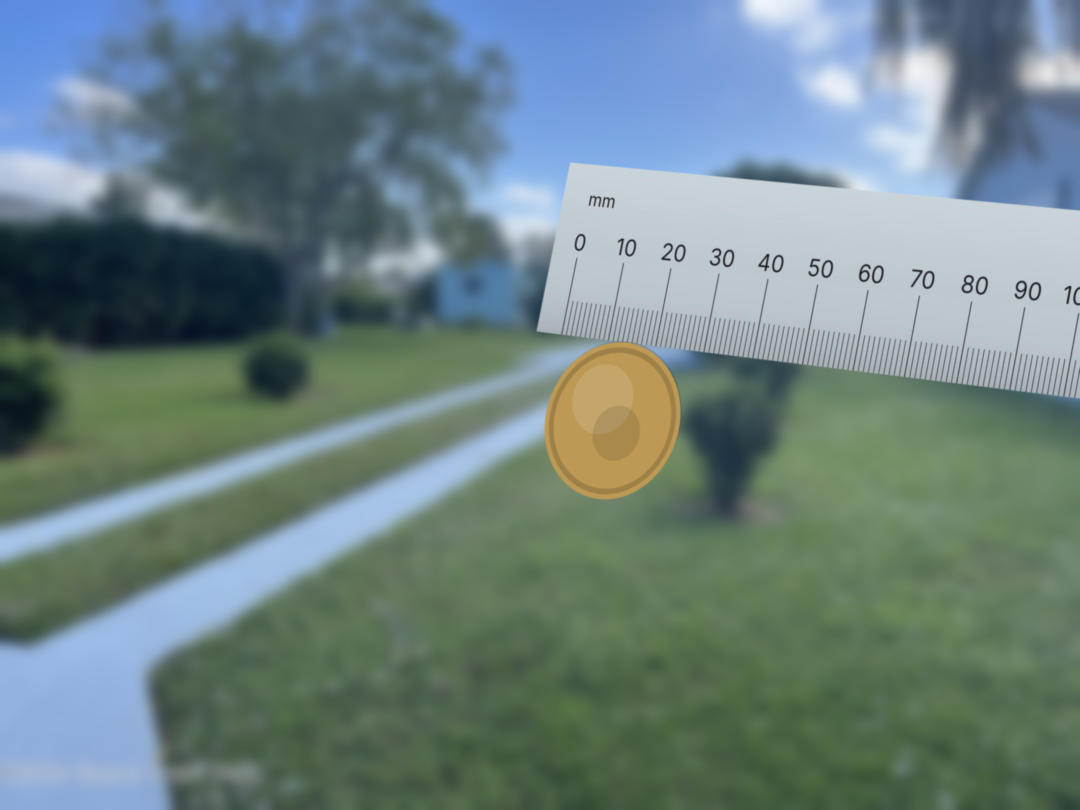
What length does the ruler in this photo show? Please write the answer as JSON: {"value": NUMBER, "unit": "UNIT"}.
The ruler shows {"value": 28, "unit": "mm"}
